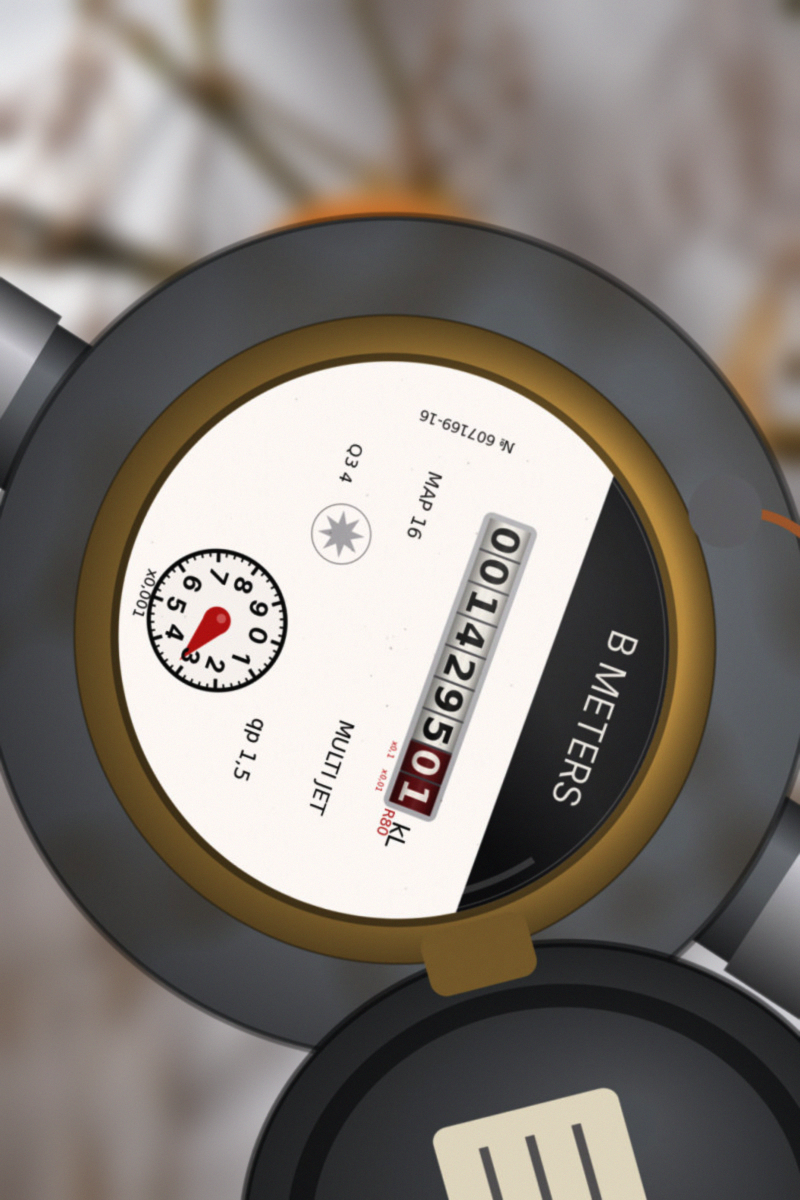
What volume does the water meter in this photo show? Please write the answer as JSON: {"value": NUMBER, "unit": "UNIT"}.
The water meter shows {"value": 14295.013, "unit": "kL"}
